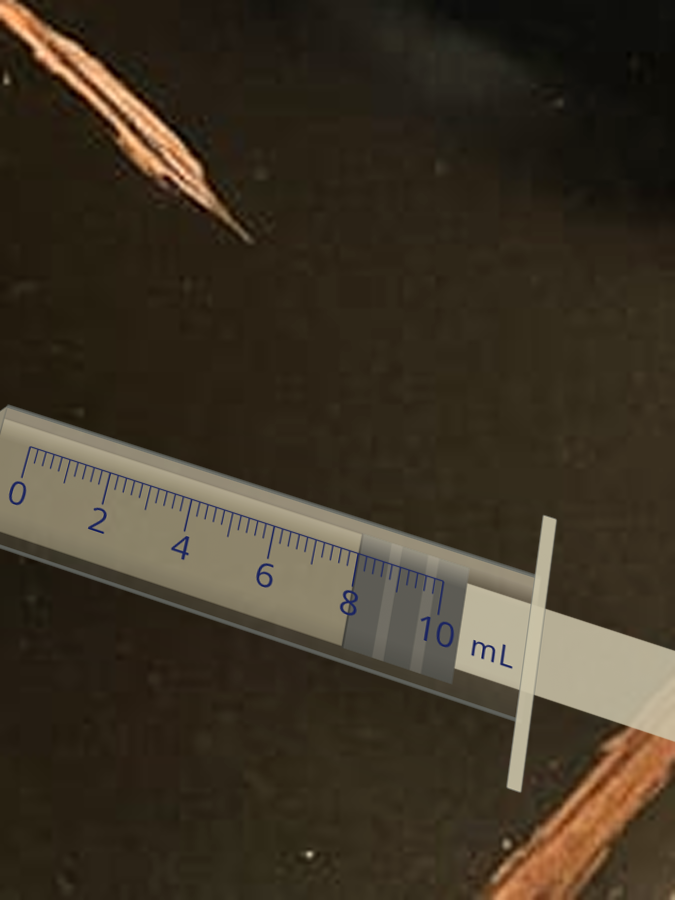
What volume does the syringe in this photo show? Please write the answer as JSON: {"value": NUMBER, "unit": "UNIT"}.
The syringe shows {"value": 8, "unit": "mL"}
